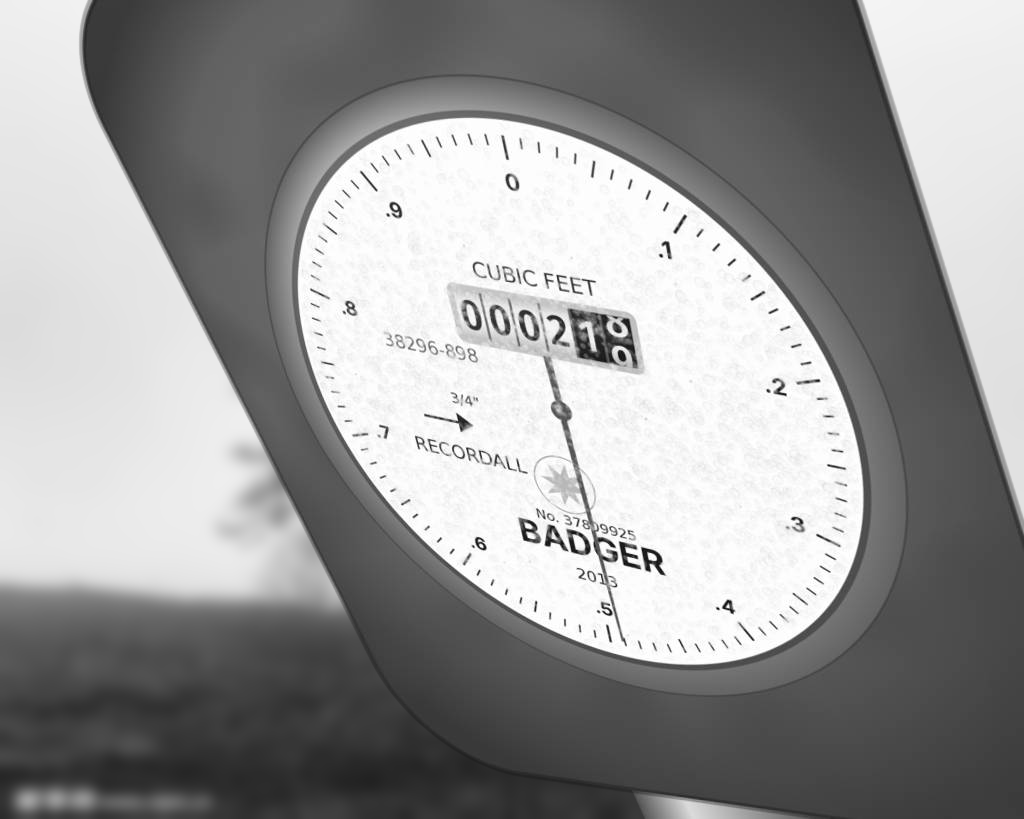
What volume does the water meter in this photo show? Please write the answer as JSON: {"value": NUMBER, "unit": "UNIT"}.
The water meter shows {"value": 218.49, "unit": "ft³"}
